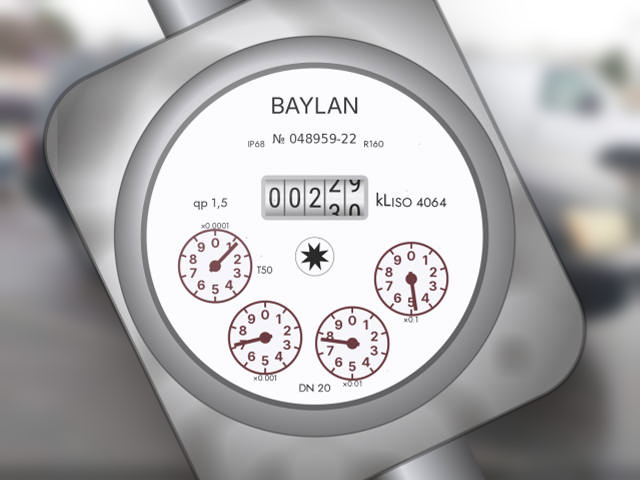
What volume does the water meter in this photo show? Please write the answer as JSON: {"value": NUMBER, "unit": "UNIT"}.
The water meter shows {"value": 229.4771, "unit": "kL"}
